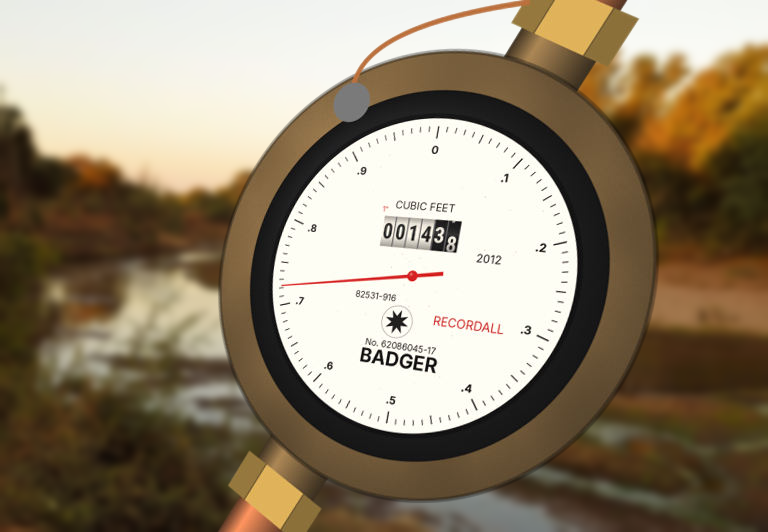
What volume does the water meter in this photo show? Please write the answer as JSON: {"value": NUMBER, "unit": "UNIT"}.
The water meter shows {"value": 1437.72, "unit": "ft³"}
